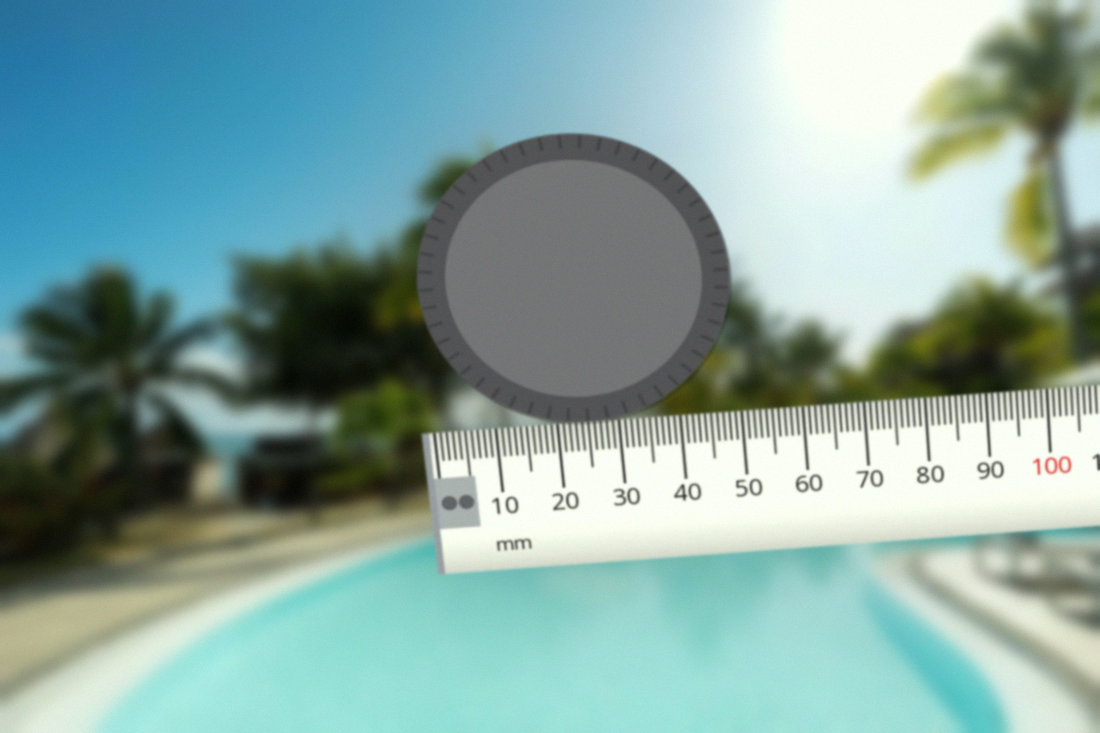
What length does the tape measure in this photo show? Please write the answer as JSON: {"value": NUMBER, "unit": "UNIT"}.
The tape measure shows {"value": 50, "unit": "mm"}
